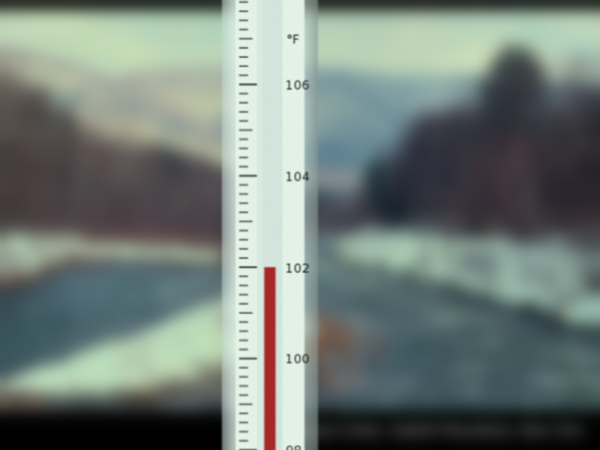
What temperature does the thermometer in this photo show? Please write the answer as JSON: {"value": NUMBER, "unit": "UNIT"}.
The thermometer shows {"value": 102, "unit": "°F"}
